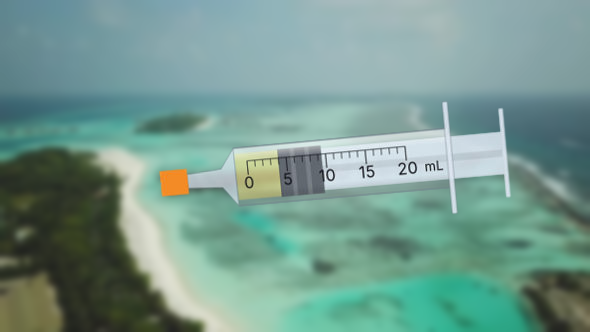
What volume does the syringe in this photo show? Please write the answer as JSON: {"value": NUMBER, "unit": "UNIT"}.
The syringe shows {"value": 4, "unit": "mL"}
